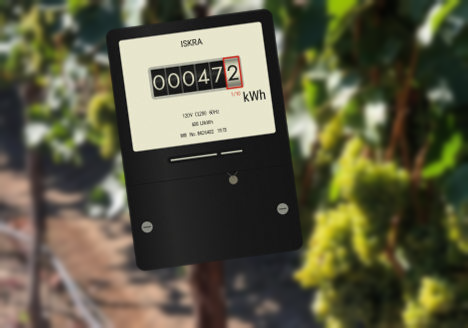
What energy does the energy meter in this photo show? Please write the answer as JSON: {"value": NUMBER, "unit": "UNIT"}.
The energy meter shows {"value": 47.2, "unit": "kWh"}
